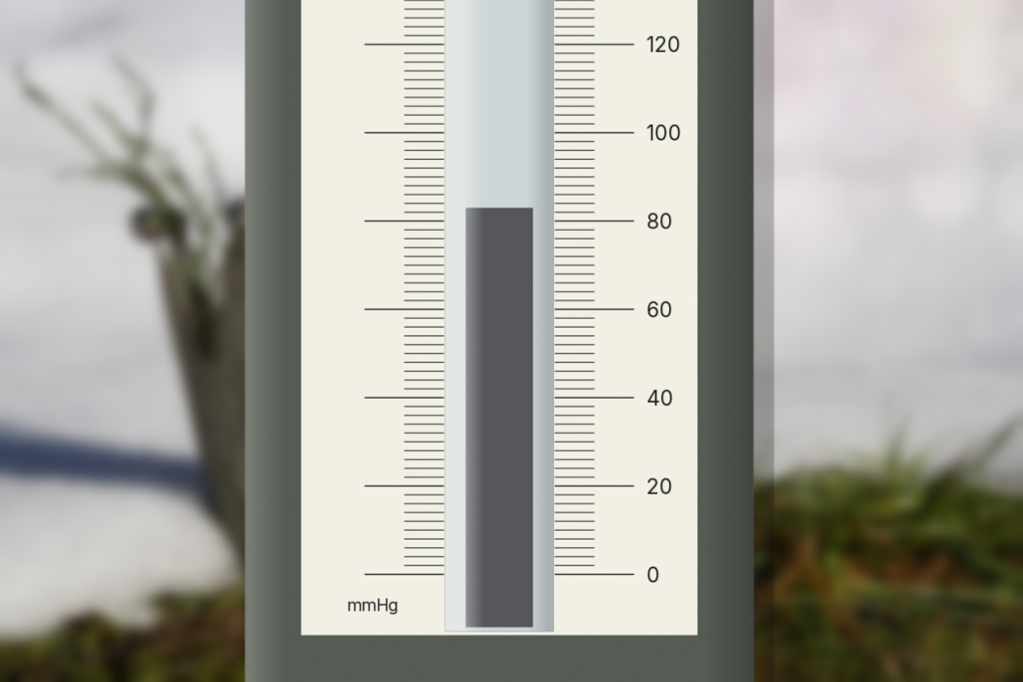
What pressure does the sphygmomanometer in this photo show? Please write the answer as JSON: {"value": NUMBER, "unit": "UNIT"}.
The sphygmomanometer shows {"value": 83, "unit": "mmHg"}
